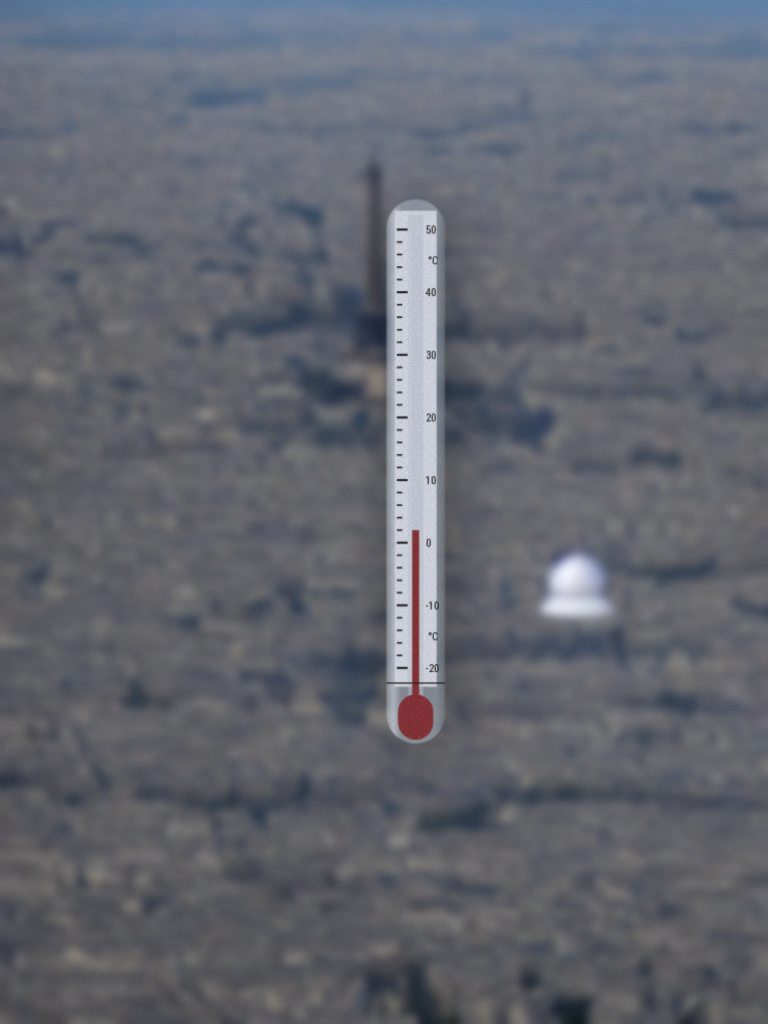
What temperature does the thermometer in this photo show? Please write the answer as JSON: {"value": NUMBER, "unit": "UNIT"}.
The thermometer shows {"value": 2, "unit": "°C"}
